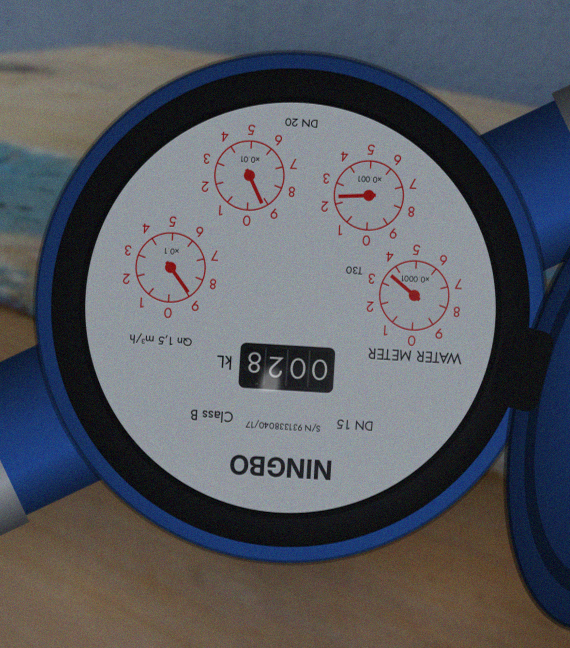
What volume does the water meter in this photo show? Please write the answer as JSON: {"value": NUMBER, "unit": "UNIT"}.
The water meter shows {"value": 27.8923, "unit": "kL"}
